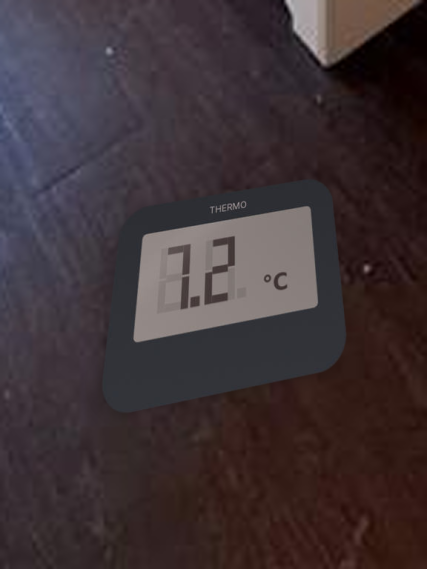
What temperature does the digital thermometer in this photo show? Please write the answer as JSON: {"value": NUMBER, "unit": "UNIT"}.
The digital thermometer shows {"value": 7.2, "unit": "°C"}
